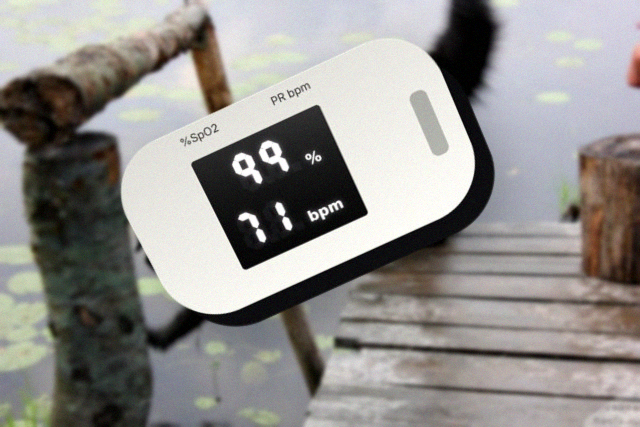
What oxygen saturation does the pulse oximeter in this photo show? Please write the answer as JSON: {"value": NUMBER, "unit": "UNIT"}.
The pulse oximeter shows {"value": 99, "unit": "%"}
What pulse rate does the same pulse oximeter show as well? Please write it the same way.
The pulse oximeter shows {"value": 71, "unit": "bpm"}
